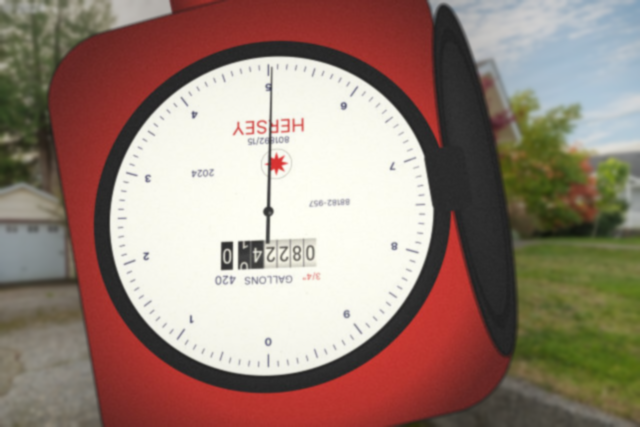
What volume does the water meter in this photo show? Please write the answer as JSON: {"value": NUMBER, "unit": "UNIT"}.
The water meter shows {"value": 822405.0, "unit": "gal"}
